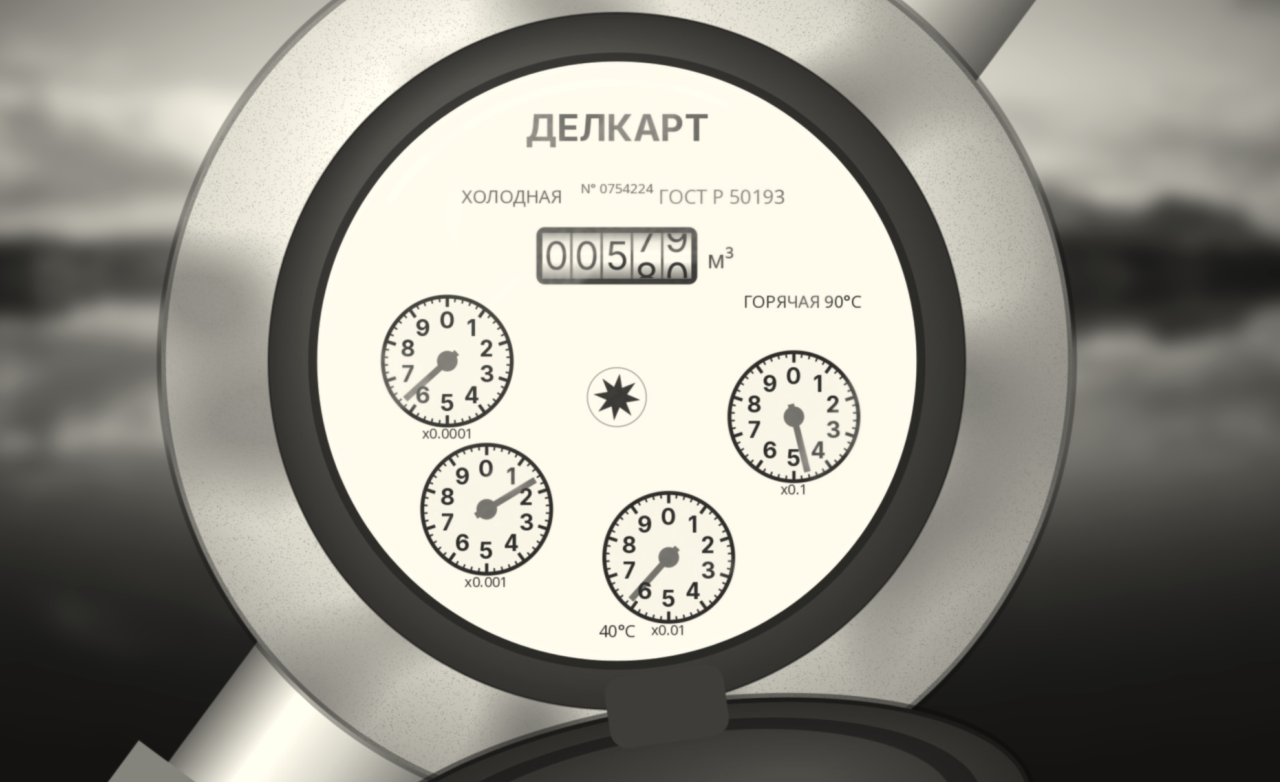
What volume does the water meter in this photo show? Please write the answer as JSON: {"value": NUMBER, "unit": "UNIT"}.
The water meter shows {"value": 579.4616, "unit": "m³"}
